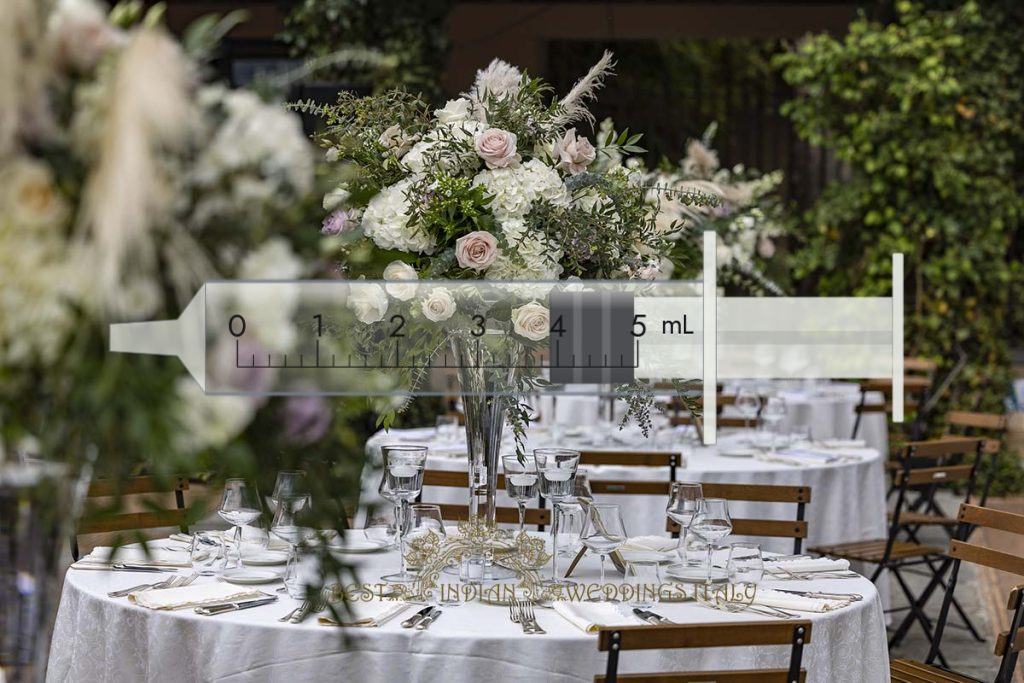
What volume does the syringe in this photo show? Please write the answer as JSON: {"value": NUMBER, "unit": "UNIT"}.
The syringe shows {"value": 3.9, "unit": "mL"}
